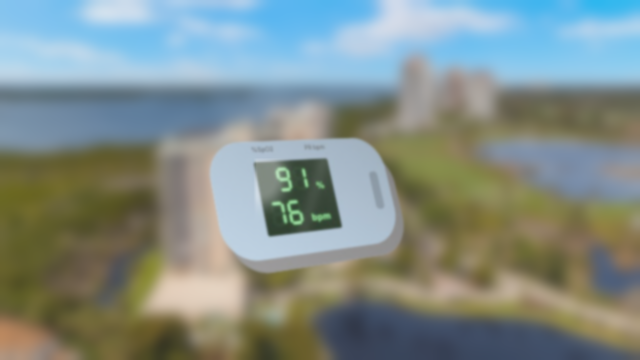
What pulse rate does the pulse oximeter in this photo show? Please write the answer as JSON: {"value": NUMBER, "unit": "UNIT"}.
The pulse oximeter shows {"value": 76, "unit": "bpm"}
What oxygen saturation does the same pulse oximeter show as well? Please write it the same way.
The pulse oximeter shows {"value": 91, "unit": "%"}
